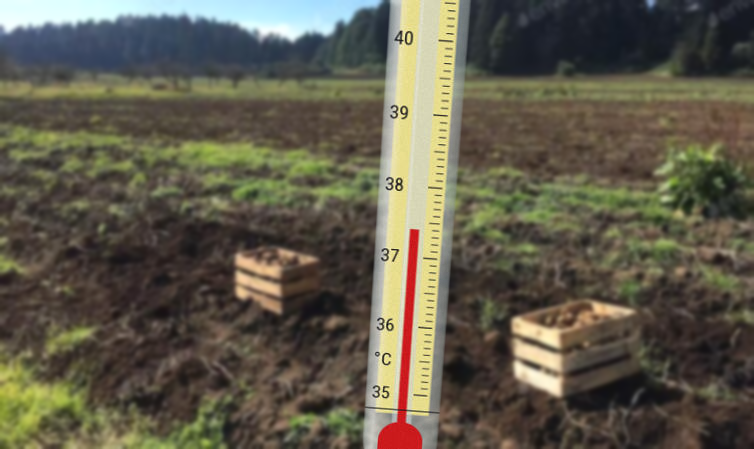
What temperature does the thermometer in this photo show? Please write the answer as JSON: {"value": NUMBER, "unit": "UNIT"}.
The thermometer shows {"value": 37.4, "unit": "°C"}
